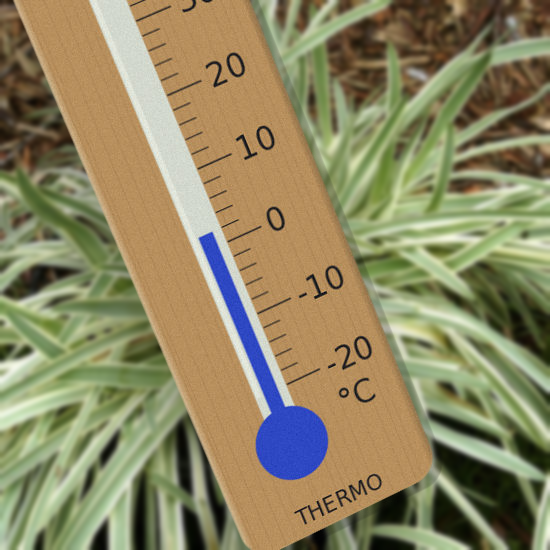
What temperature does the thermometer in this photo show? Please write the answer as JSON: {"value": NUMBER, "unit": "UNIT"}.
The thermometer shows {"value": 2, "unit": "°C"}
